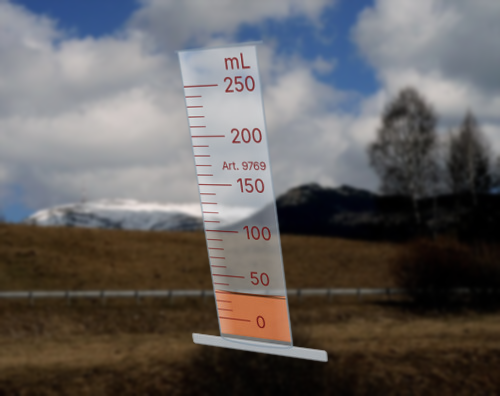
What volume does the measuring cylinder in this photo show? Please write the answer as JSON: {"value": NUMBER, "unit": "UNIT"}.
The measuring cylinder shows {"value": 30, "unit": "mL"}
